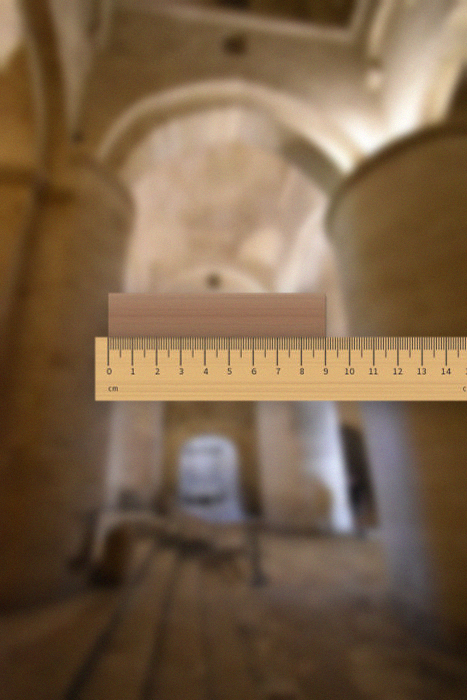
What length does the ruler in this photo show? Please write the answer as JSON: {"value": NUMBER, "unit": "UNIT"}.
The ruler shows {"value": 9, "unit": "cm"}
